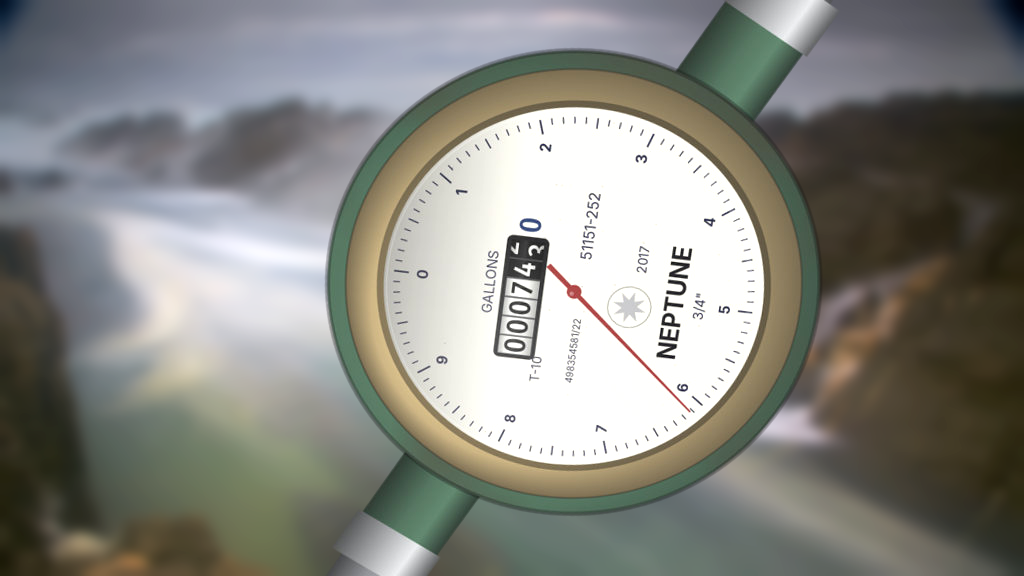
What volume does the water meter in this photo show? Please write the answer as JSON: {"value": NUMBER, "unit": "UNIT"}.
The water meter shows {"value": 7426.1, "unit": "gal"}
